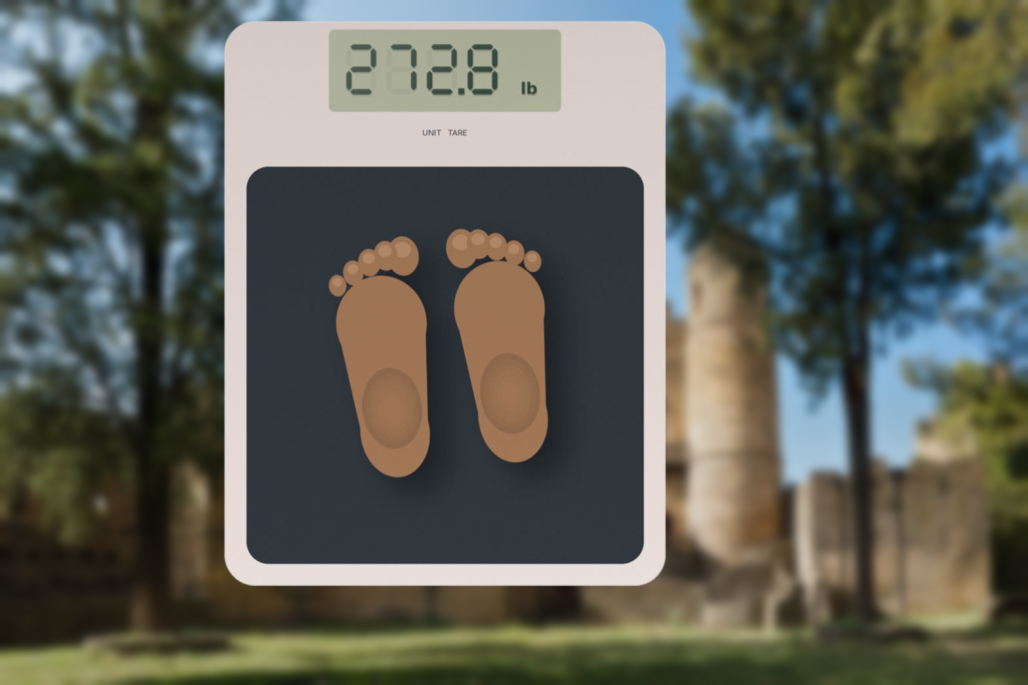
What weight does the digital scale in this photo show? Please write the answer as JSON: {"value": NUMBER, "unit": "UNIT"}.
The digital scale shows {"value": 272.8, "unit": "lb"}
